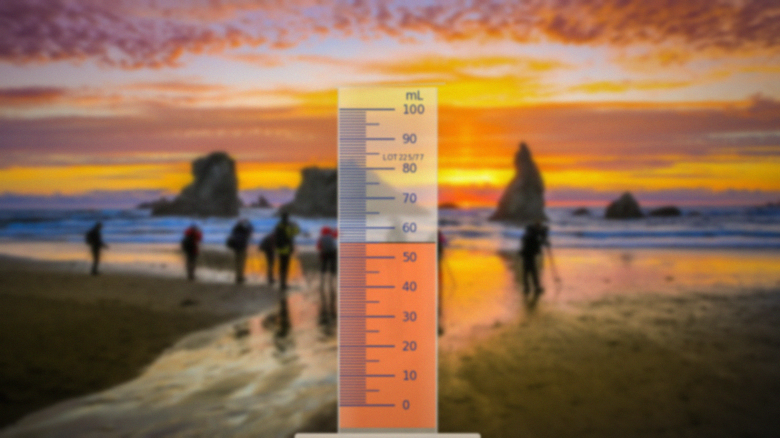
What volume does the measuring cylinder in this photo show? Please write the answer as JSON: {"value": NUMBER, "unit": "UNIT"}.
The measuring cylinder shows {"value": 55, "unit": "mL"}
